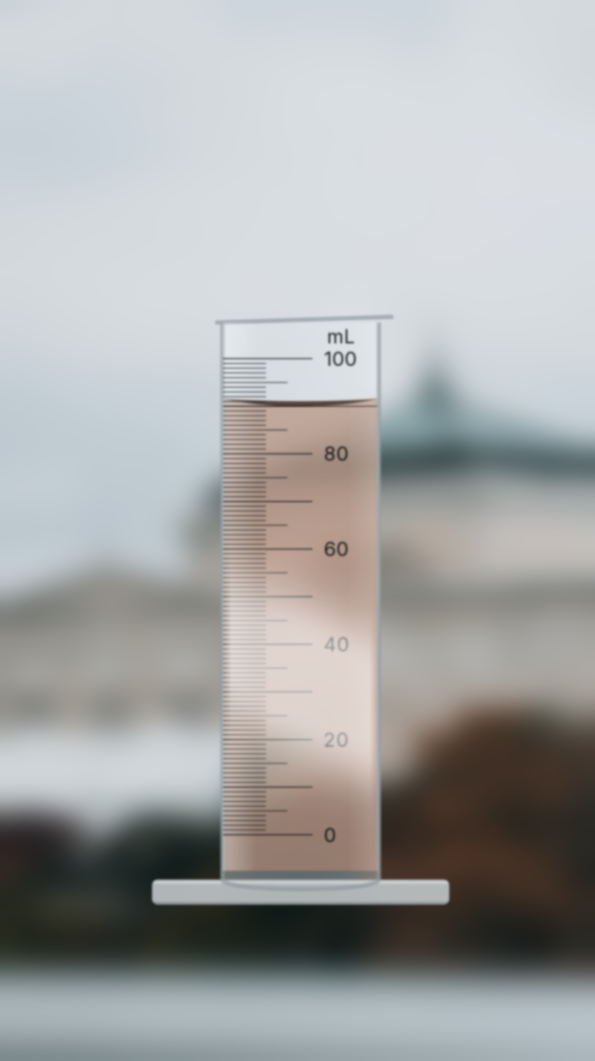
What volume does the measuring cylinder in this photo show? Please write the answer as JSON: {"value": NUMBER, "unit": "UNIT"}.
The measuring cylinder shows {"value": 90, "unit": "mL"}
